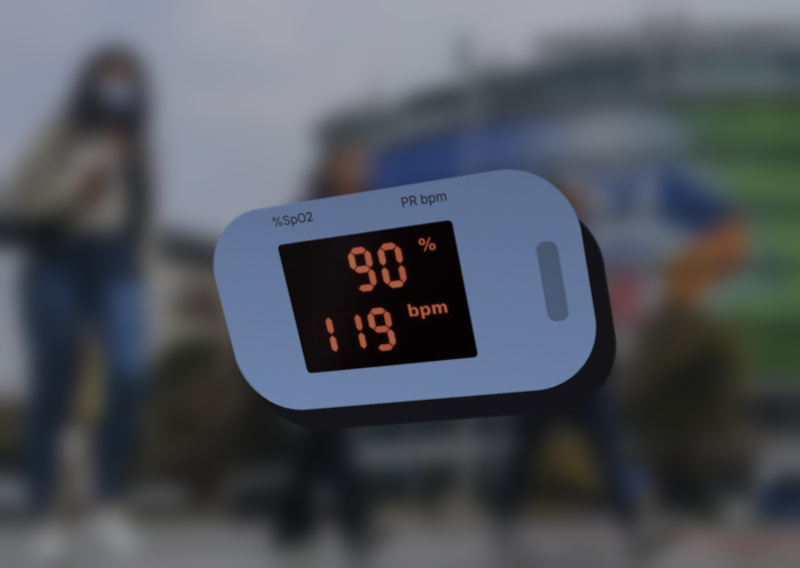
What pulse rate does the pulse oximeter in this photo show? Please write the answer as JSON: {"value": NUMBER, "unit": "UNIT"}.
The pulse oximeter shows {"value": 119, "unit": "bpm"}
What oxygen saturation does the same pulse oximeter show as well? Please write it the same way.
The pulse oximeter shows {"value": 90, "unit": "%"}
